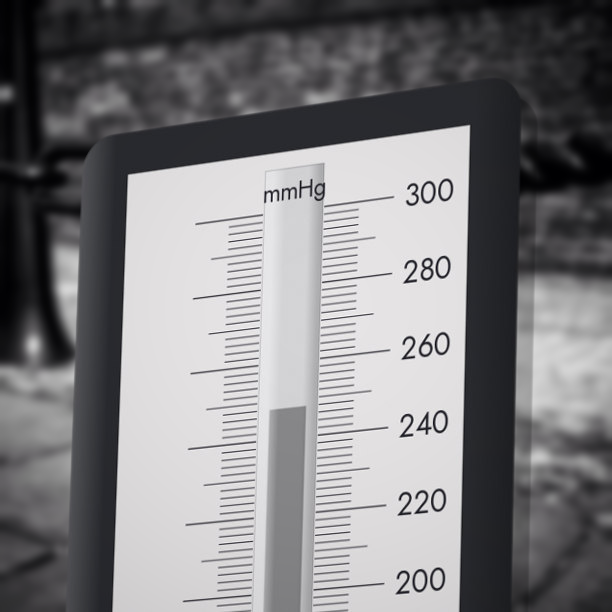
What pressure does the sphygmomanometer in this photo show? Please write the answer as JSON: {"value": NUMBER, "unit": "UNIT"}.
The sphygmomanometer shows {"value": 248, "unit": "mmHg"}
